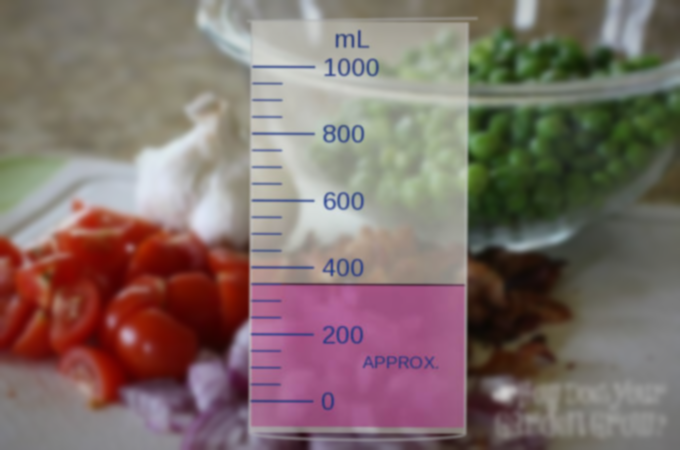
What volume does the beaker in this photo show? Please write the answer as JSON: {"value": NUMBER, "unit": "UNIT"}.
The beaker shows {"value": 350, "unit": "mL"}
